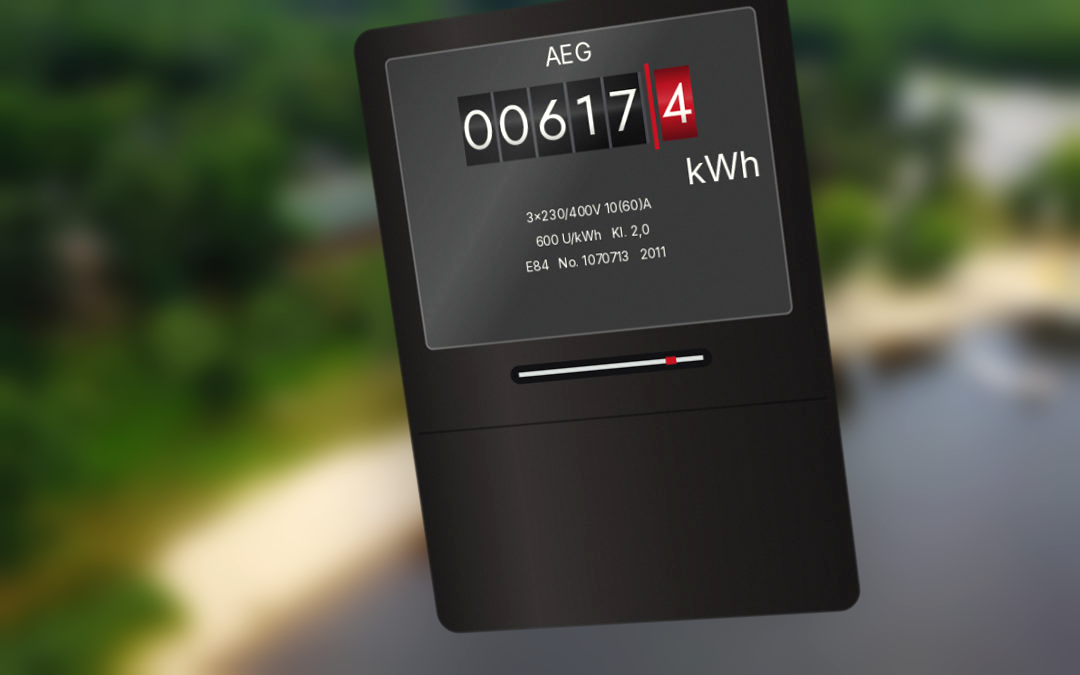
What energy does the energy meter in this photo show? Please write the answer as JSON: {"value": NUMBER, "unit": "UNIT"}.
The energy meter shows {"value": 617.4, "unit": "kWh"}
